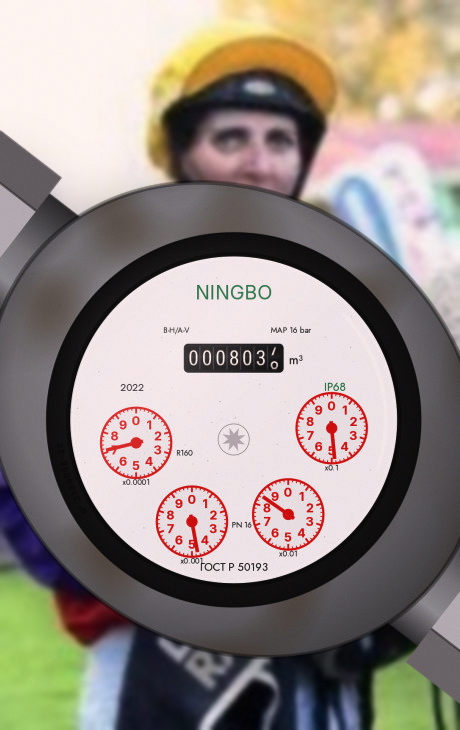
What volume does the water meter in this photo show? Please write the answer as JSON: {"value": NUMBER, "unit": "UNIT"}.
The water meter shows {"value": 8037.4847, "unit": "m³"}
